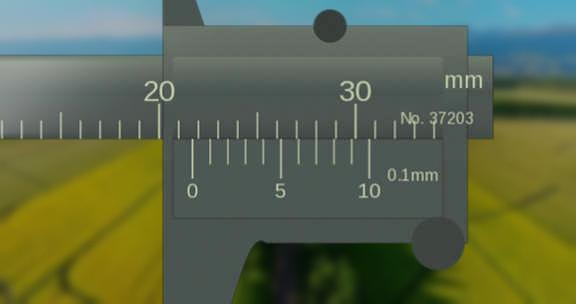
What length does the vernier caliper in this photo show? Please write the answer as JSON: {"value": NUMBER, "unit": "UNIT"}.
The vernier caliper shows {"value": 21.7, "unit": "mm"}
